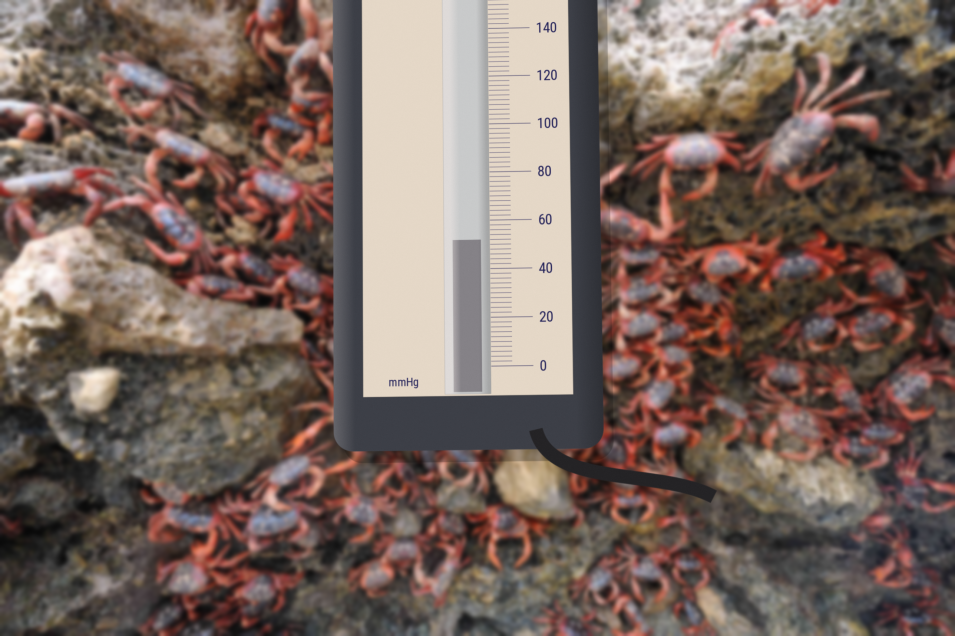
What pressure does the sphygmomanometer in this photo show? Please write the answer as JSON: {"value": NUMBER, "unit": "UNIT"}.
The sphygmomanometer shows {"value": 52, "unit": "mmHg"}
